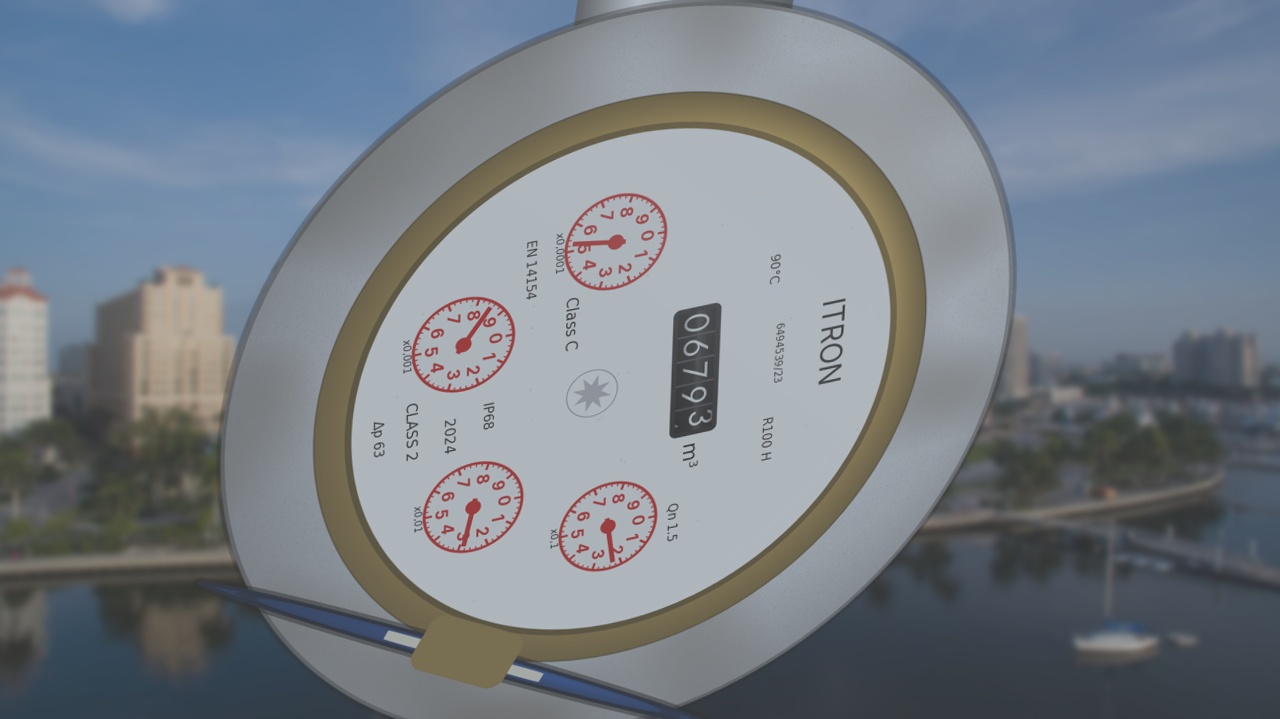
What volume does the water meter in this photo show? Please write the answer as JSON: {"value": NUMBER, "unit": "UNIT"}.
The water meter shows {"value": 6793.2285, "unit": "m³"}
